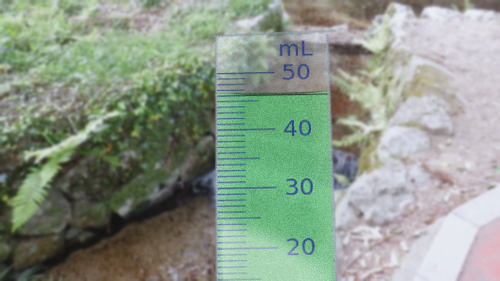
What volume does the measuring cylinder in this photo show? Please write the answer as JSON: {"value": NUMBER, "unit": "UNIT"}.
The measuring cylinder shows {"value": 46, "unit": "mL"}
